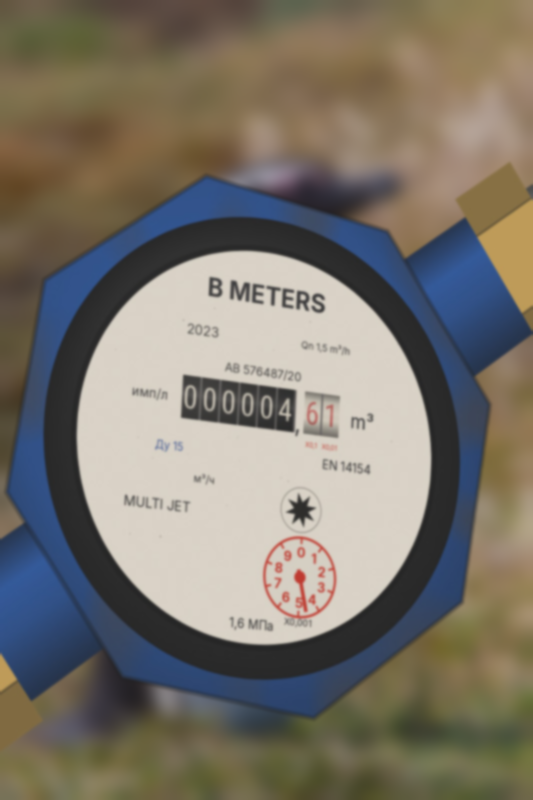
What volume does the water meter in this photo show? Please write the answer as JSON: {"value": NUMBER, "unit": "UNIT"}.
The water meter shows {"value": 4.614, "unit": "m³"}
